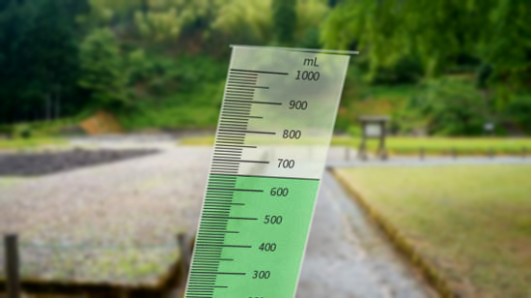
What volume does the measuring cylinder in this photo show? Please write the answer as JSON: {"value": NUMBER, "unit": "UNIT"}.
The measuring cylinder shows {"value": 650, "unit": "mL"}
